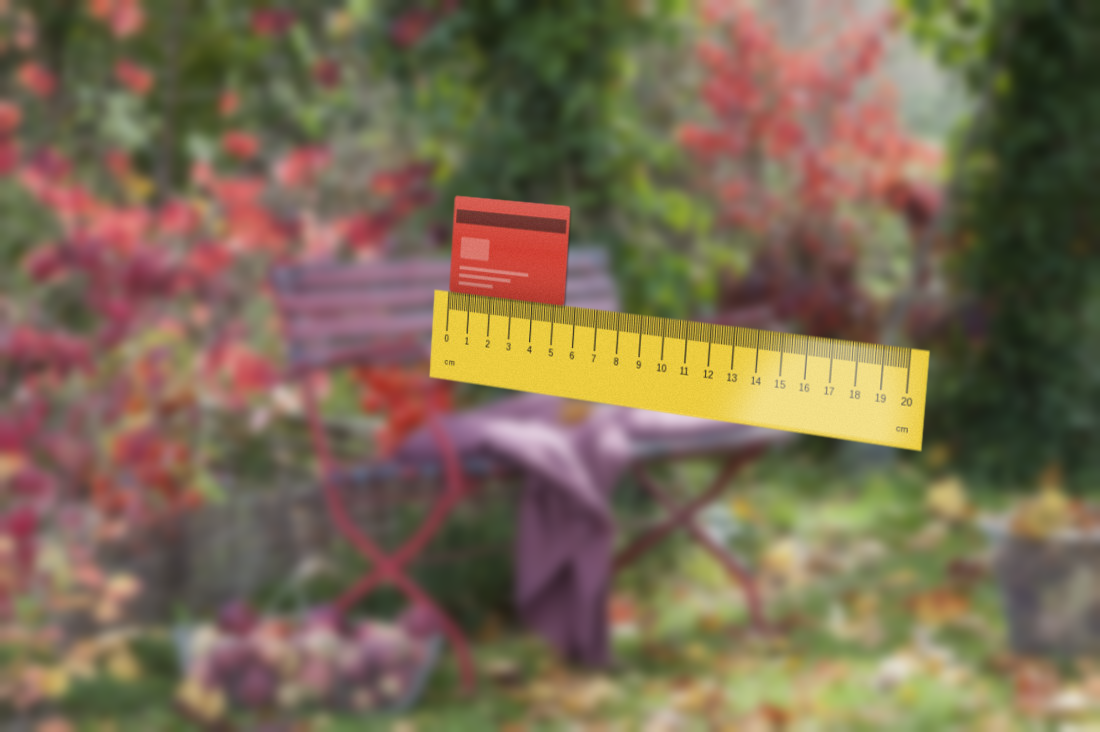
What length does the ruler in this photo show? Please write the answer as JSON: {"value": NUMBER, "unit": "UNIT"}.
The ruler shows {"value": 5.5, "unit": "cm"}
